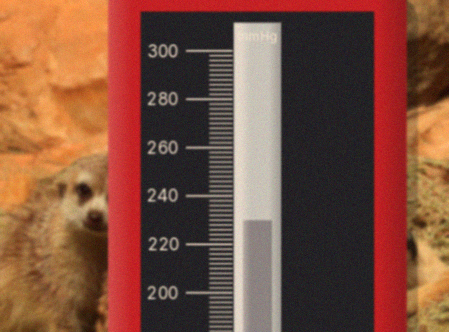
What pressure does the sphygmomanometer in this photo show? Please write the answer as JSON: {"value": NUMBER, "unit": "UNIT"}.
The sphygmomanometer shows {"value": 230, "unit": "mmHg"}
